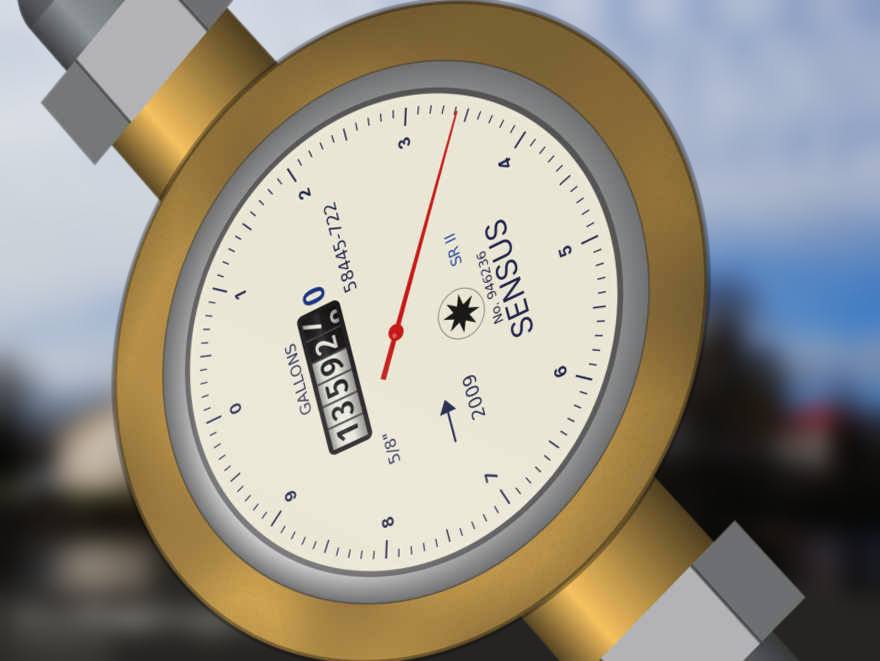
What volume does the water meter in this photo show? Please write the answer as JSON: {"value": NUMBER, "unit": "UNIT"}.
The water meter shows {"value": 1359273.4, "unit": "gal"}
